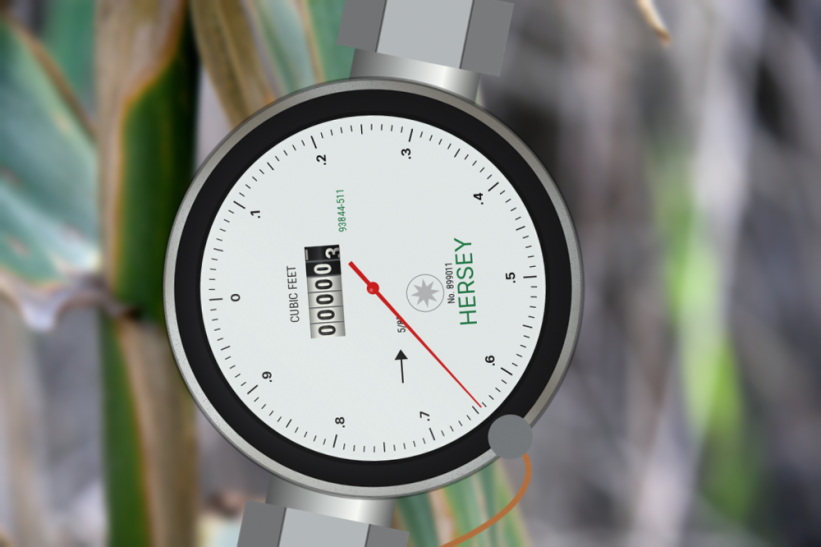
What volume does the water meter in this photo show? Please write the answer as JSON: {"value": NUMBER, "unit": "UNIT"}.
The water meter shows {"value": 2.64, "unit": "ft³"}
